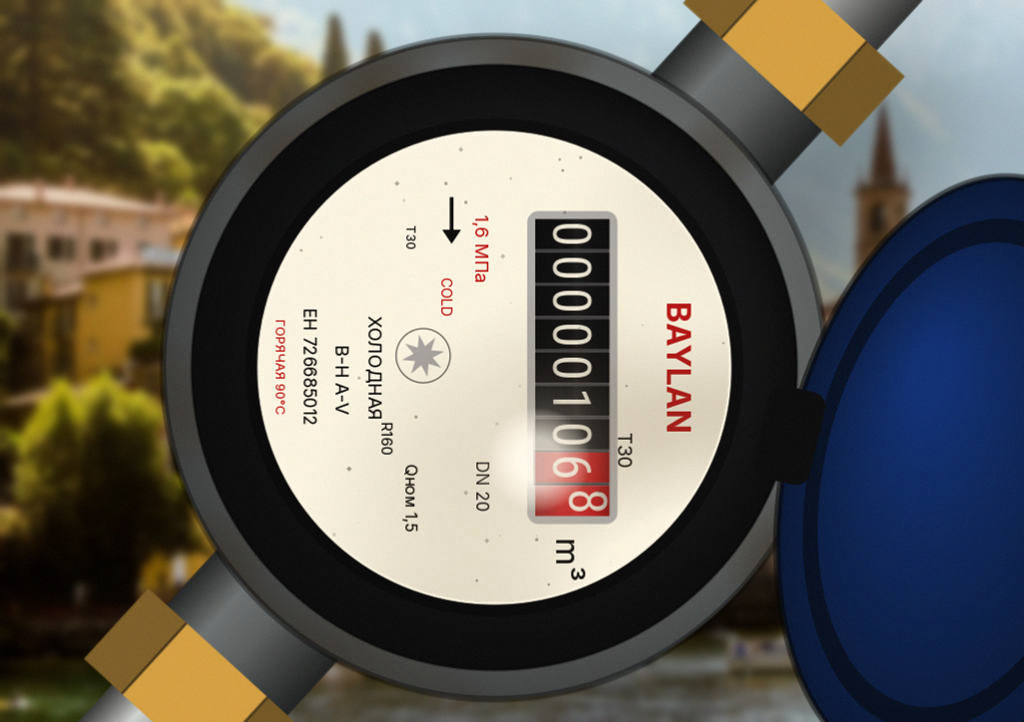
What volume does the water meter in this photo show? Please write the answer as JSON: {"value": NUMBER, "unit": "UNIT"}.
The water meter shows {"value": 10.68, "unit": "m³"}
